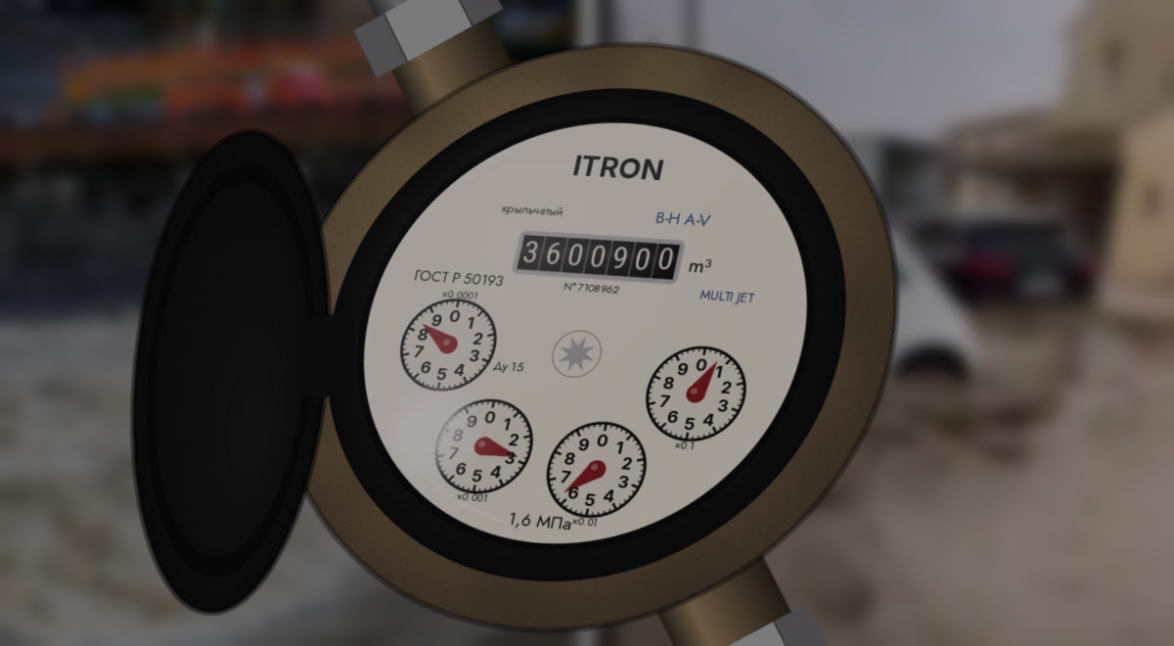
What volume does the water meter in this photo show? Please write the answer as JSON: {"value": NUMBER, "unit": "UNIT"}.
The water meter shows {"value": 3600900.0628, "unit": "m³"}
